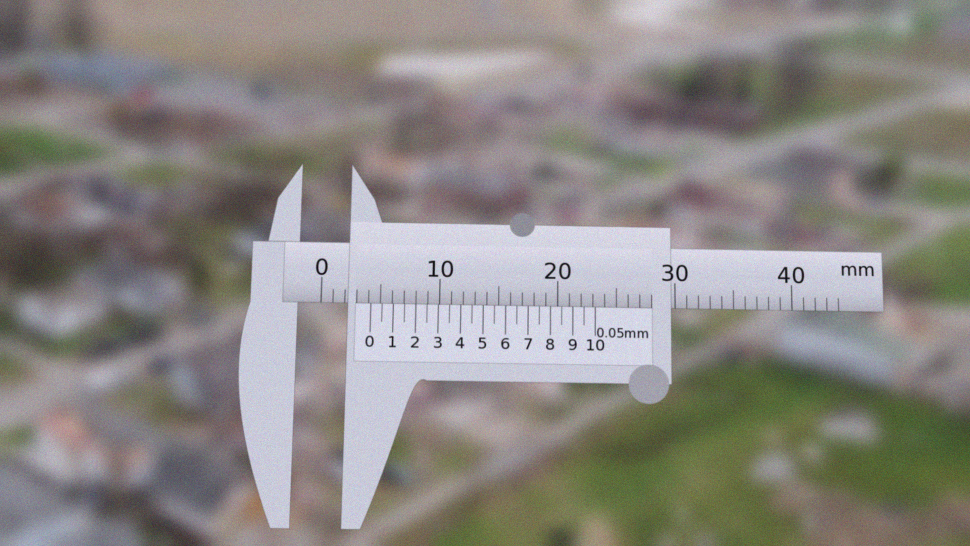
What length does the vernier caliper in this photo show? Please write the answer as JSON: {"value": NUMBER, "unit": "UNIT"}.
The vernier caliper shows {"value": 4.2, "unit": "mm"}
